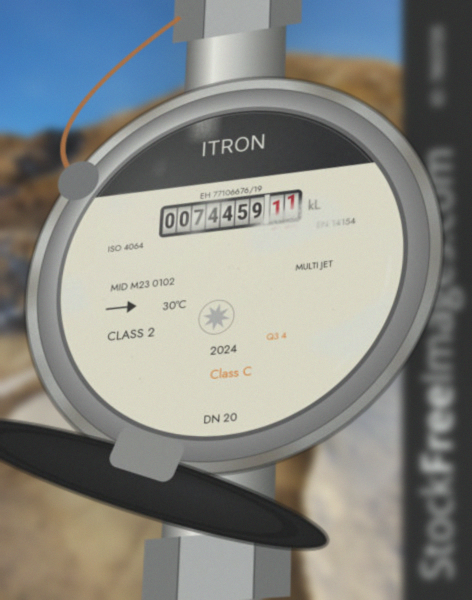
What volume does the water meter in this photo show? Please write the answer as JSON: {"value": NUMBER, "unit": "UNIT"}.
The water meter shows {"value": 74459.11, "unit": "kL"}
